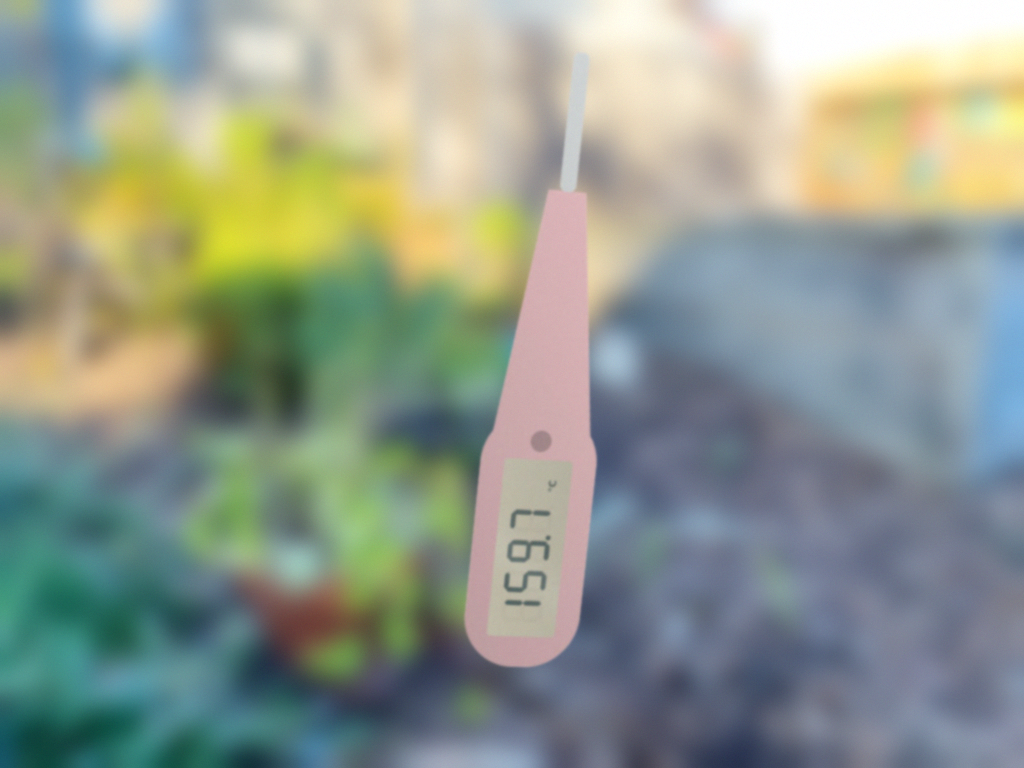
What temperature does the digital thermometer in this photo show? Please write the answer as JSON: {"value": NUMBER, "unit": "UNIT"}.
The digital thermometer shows {"value": 159.7, "unit": "°C"}
